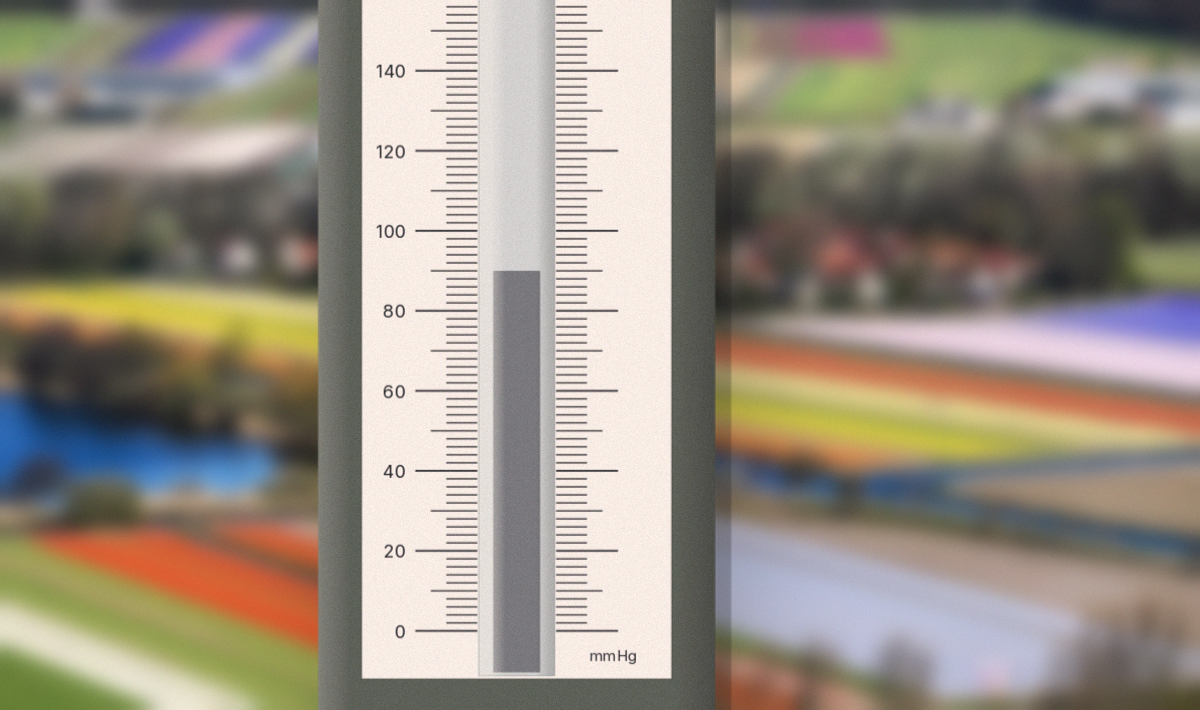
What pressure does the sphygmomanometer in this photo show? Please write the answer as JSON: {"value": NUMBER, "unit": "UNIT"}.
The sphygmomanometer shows {"value": 90, "unit": "mmHg"}
